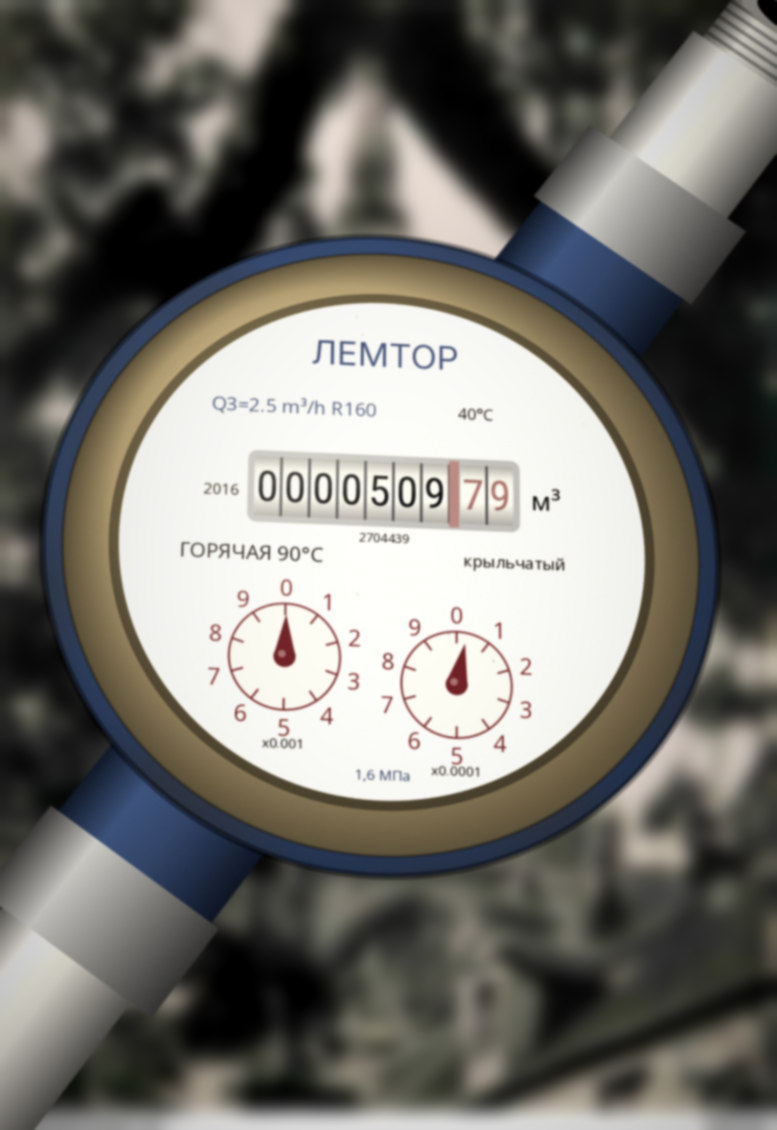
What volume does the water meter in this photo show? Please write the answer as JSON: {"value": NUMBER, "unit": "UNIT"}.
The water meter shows {"value": 509.7900, "unit": "m³"}
